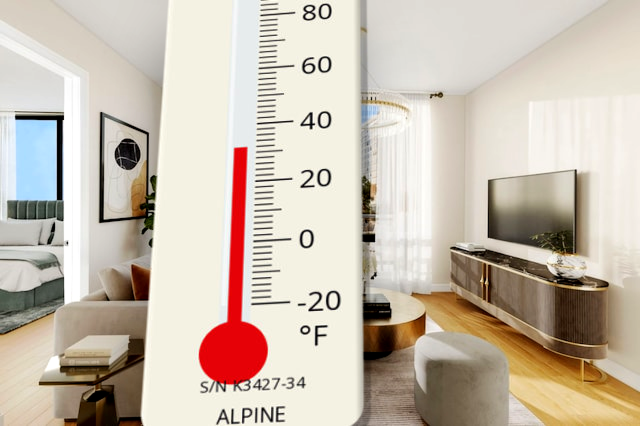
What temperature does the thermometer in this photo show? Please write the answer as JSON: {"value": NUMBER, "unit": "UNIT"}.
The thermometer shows {"value": 32, "unit": "°F"}
